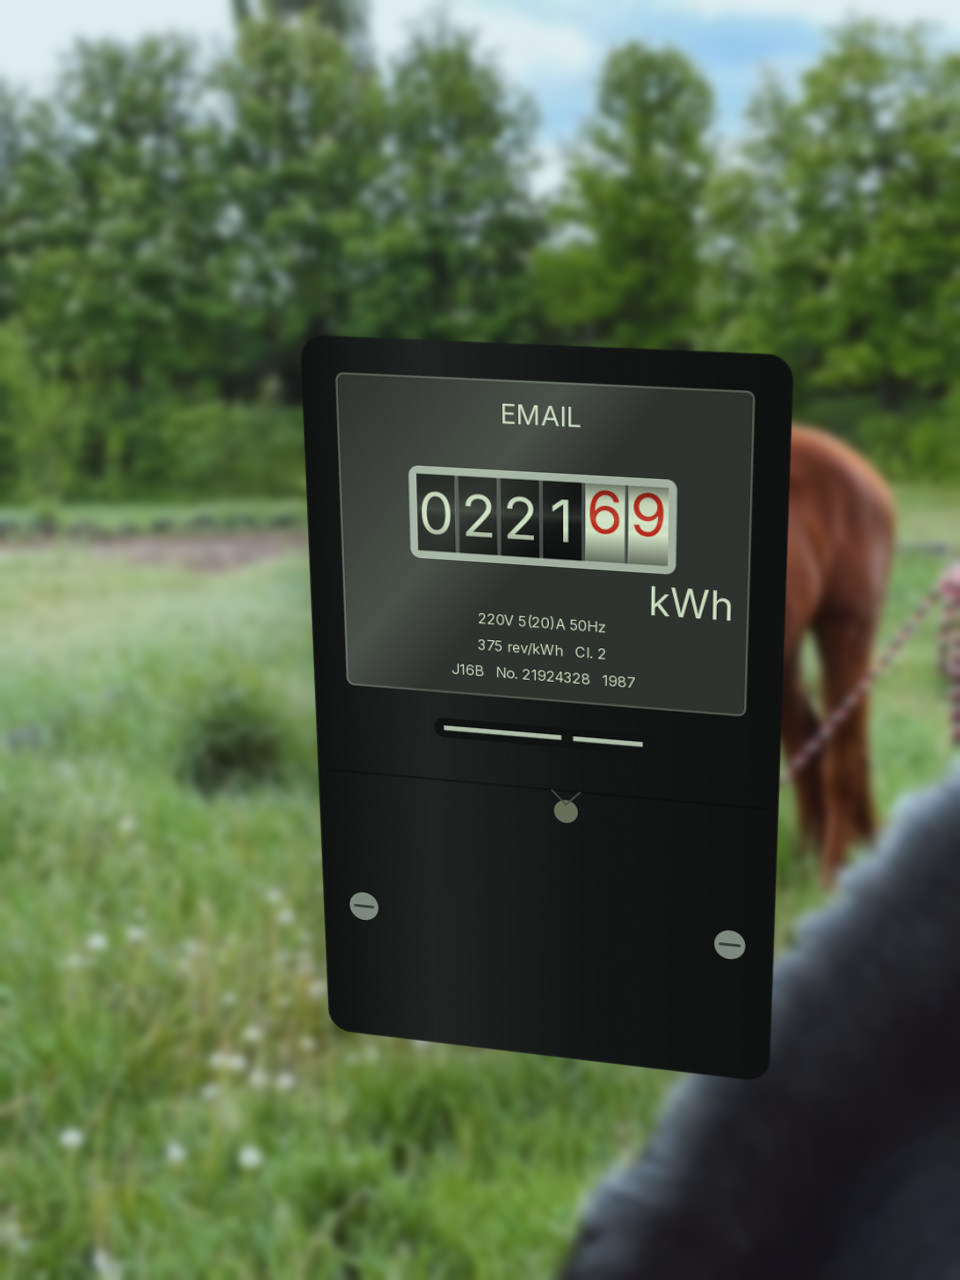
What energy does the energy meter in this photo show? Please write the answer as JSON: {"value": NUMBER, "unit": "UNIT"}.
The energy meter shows {"value": 221.69, "unit": "kWh"}
